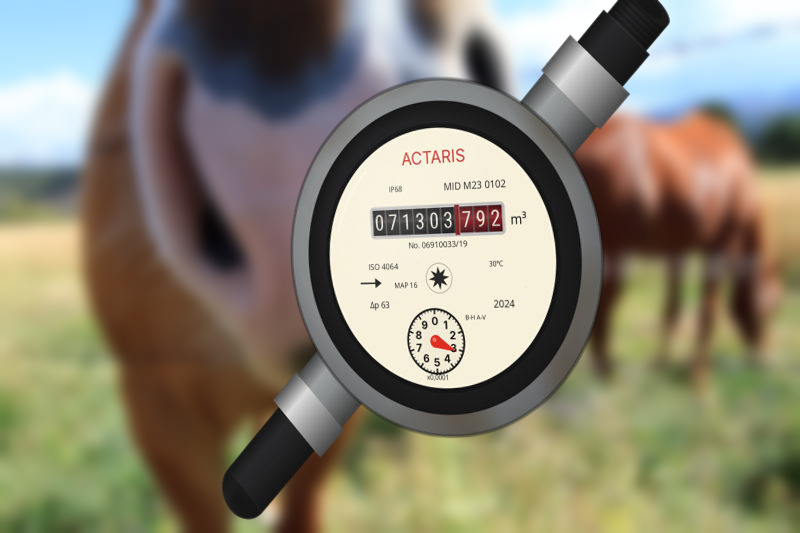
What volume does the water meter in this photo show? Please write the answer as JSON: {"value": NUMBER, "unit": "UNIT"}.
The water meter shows {"value": 71303.7923, "unit": "m³"}
